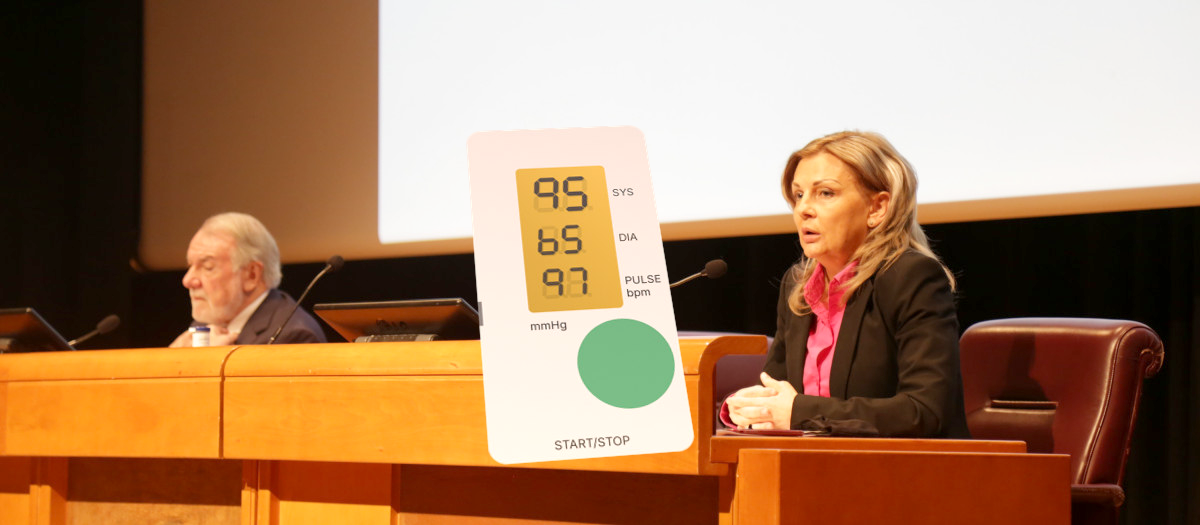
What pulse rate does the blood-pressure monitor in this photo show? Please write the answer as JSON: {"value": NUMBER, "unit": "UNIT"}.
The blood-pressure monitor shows {"value": 97, "unit": "bpm"}
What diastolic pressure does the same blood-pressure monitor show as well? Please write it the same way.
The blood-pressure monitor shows {"value": 65, "unit": "mmHg"}
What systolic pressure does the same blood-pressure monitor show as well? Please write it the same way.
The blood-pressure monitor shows {"value": 95, "unit": "mmHg"}
